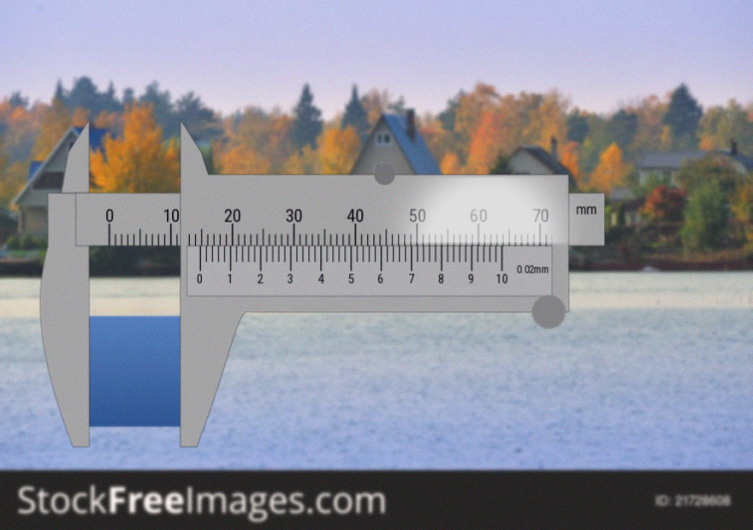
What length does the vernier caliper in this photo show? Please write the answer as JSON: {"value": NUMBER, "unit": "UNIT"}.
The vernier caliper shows {"value": 14.8, "unit": "mm"}
